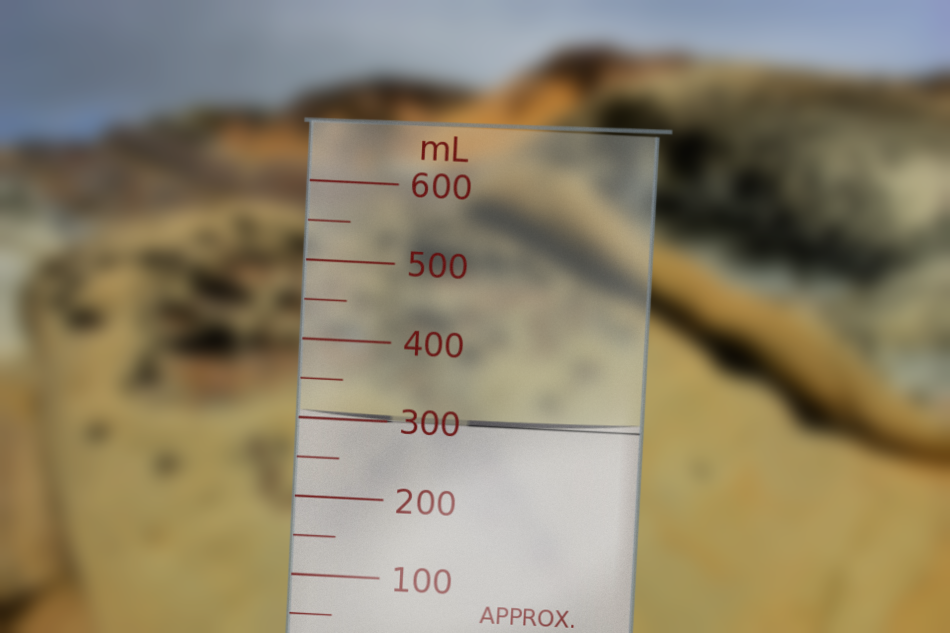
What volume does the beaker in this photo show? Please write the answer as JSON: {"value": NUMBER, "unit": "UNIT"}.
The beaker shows {"value": 300, "unit": "mL"}
